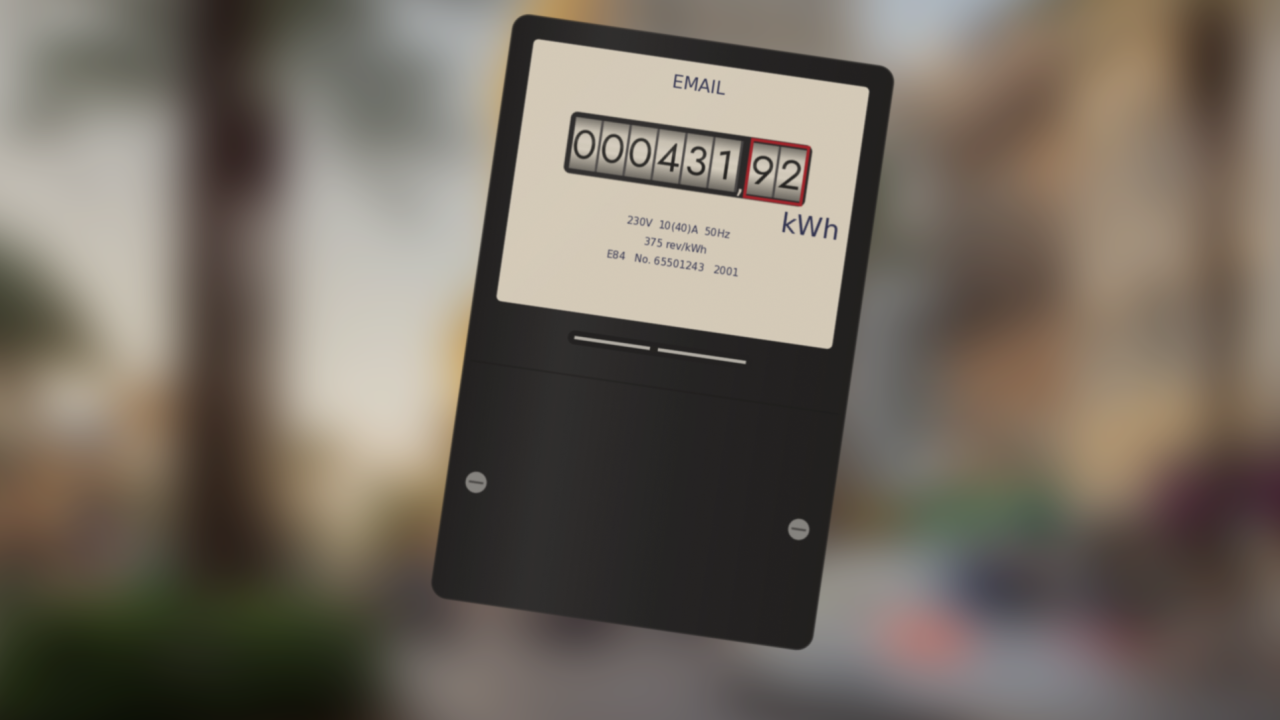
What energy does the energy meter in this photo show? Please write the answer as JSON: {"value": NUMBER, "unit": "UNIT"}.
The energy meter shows {"value": 431.92, "unit": "kWh"}
